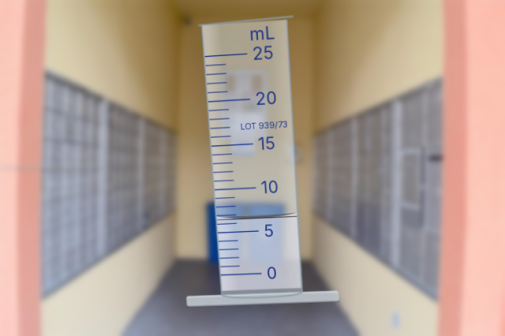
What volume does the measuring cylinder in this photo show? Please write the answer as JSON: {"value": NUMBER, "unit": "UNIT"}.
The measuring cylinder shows {"value": 6.5, "unit": "mL"}
